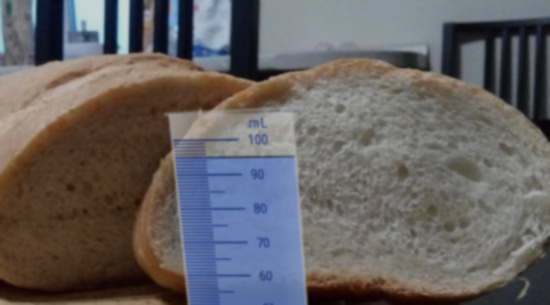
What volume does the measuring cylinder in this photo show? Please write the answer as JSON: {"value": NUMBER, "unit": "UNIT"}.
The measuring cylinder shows {"value": 95, "unit": "mL"}
